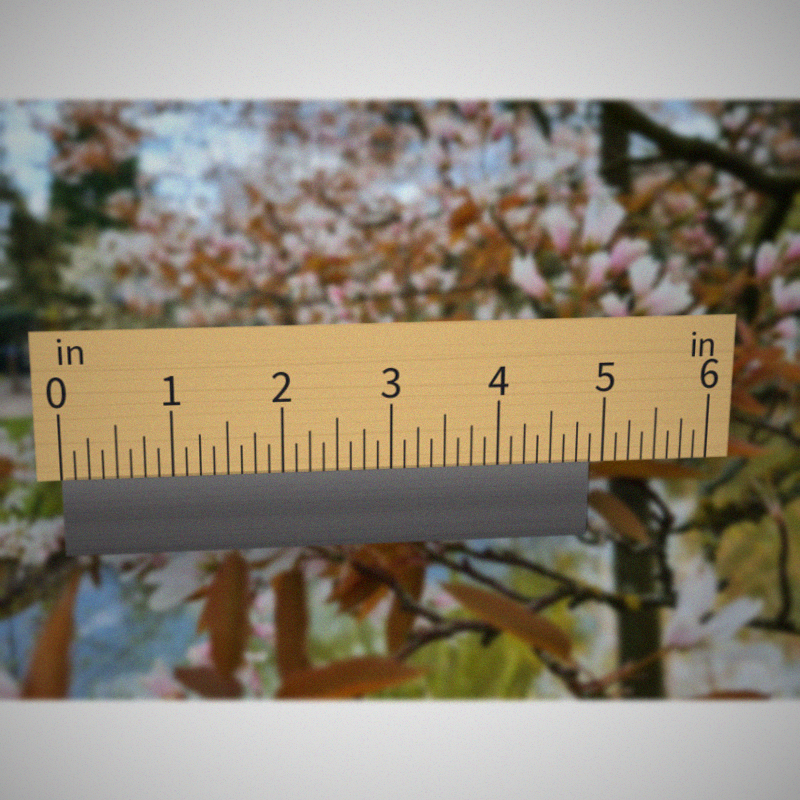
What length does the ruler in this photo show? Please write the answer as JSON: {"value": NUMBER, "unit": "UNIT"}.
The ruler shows {"value": 4.875, "unit": "in"}
